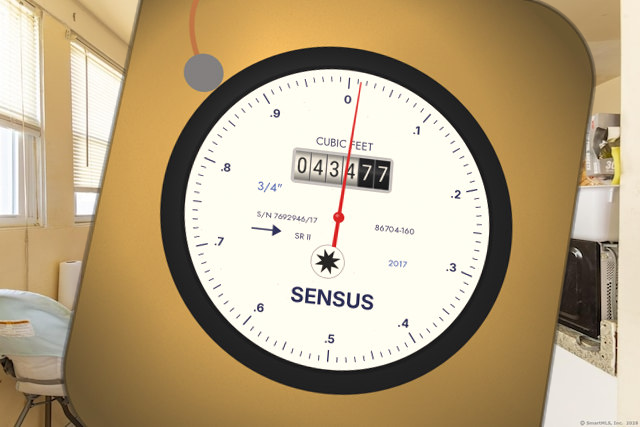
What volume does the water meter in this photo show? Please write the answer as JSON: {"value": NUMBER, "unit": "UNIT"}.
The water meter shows {"value": 43477.01, "unit": "ft³"}
